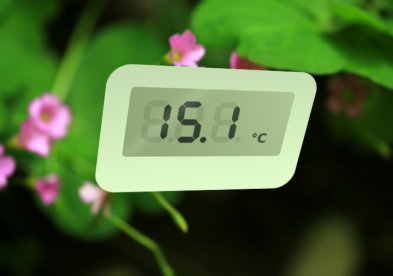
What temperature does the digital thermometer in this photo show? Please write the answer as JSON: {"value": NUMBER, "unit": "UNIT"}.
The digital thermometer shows {"value": 15.1, "unit": "°C"}
